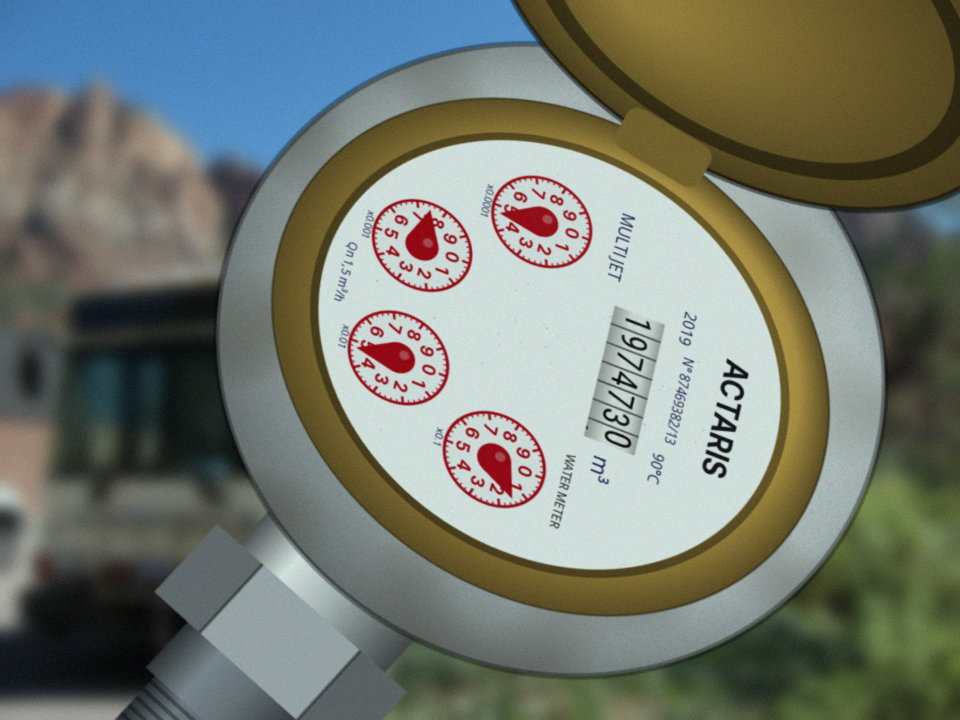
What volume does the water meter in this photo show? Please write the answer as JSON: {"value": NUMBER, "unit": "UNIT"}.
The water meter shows {"value": 1974730.1474, "unit": "m³"}
